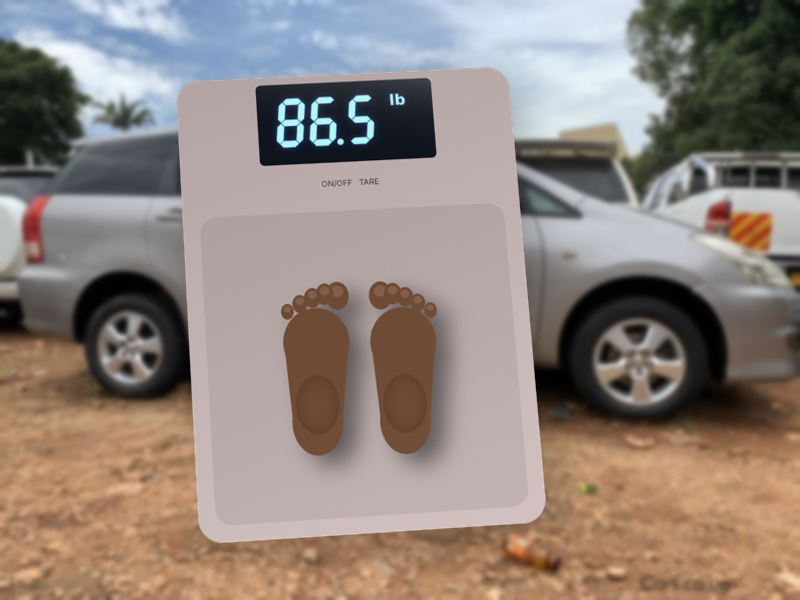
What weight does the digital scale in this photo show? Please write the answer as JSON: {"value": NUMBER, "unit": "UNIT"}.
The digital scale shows {"value": 86.5, "unit": "lb"}
